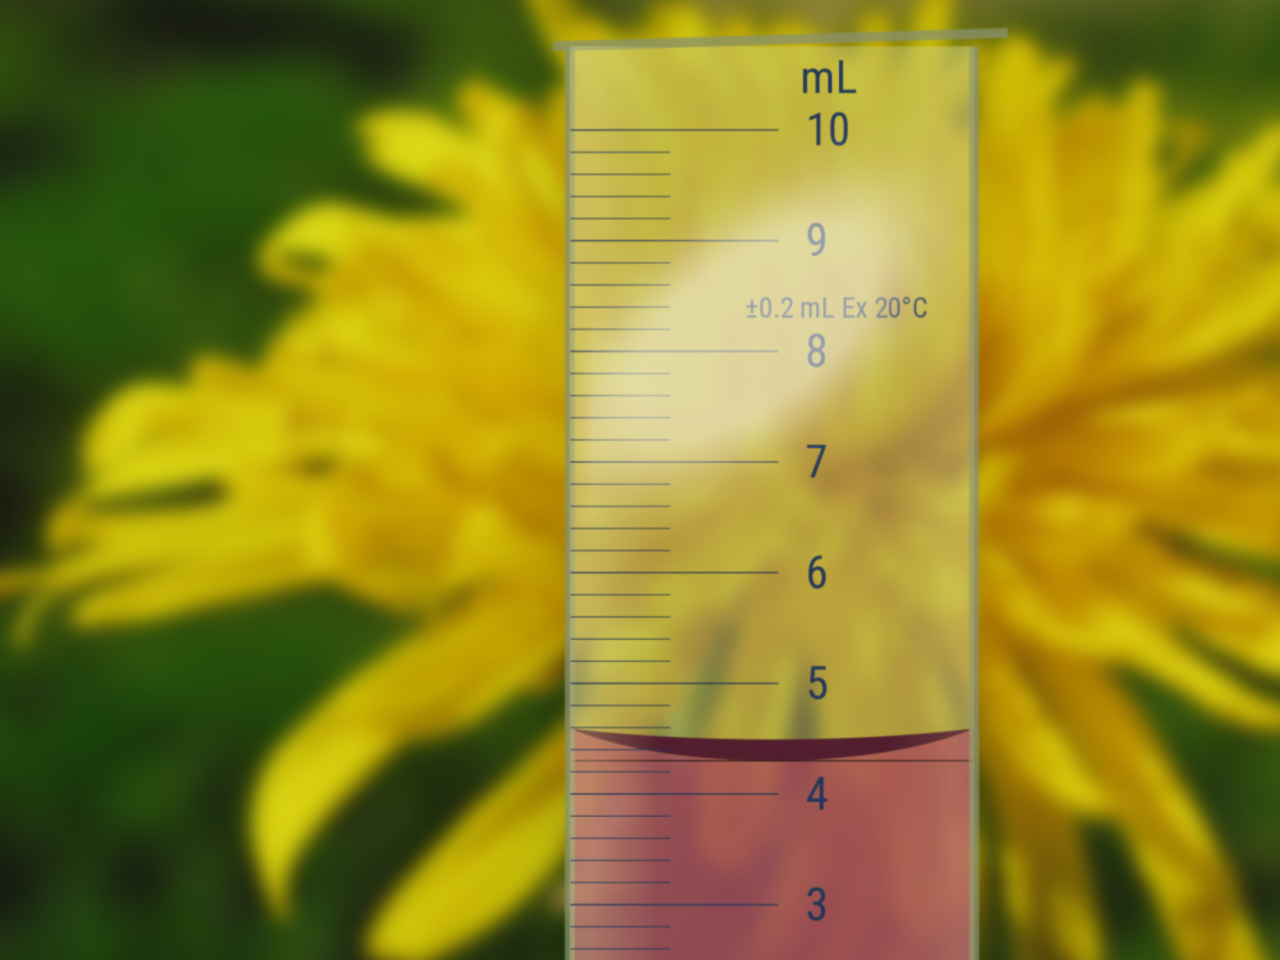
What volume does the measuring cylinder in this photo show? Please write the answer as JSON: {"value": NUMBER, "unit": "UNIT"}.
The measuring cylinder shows {"value": 4.3, "unit": "mL"}
